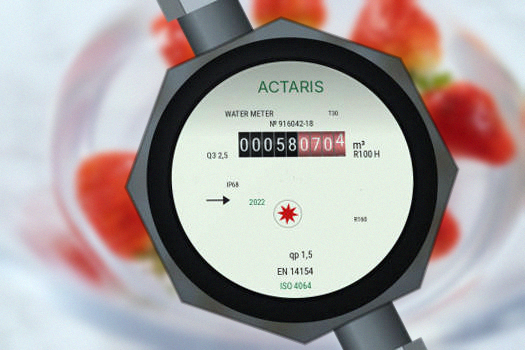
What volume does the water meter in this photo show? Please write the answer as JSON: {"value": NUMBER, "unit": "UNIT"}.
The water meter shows {"value": 58.0704, "unit": "m³"}
